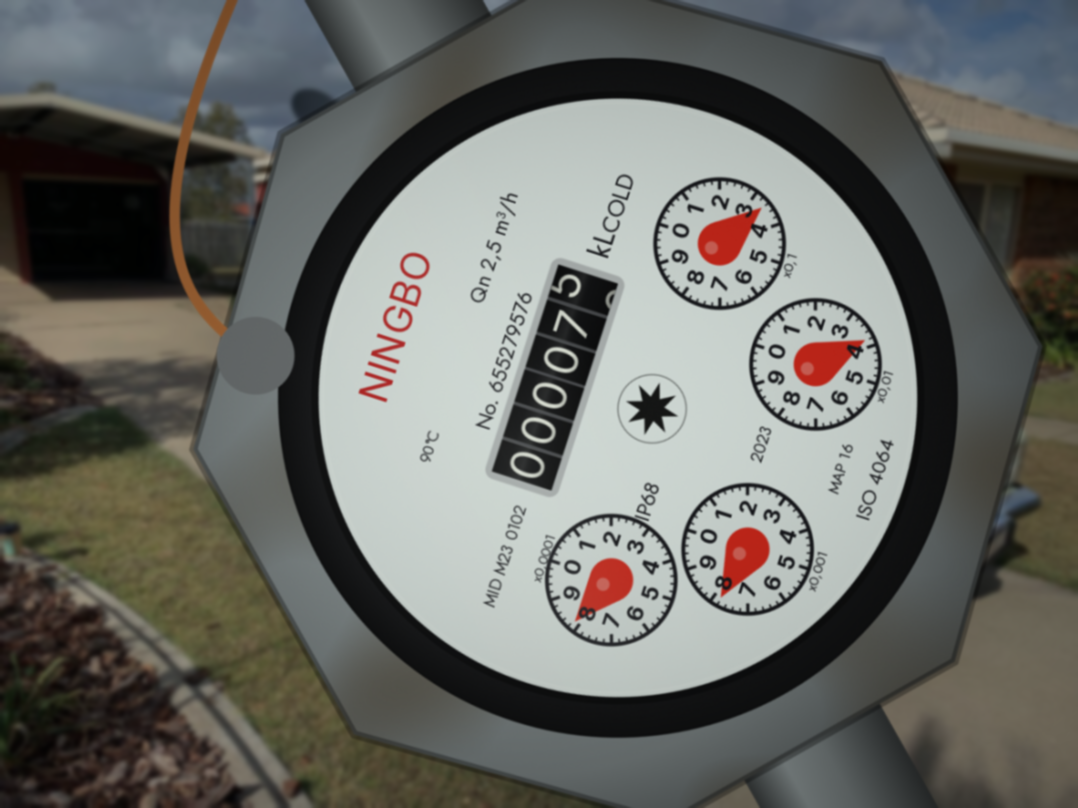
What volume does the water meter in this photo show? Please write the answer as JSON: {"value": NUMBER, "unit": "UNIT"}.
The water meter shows {"value": 75.3378, "unit": "kL"}
